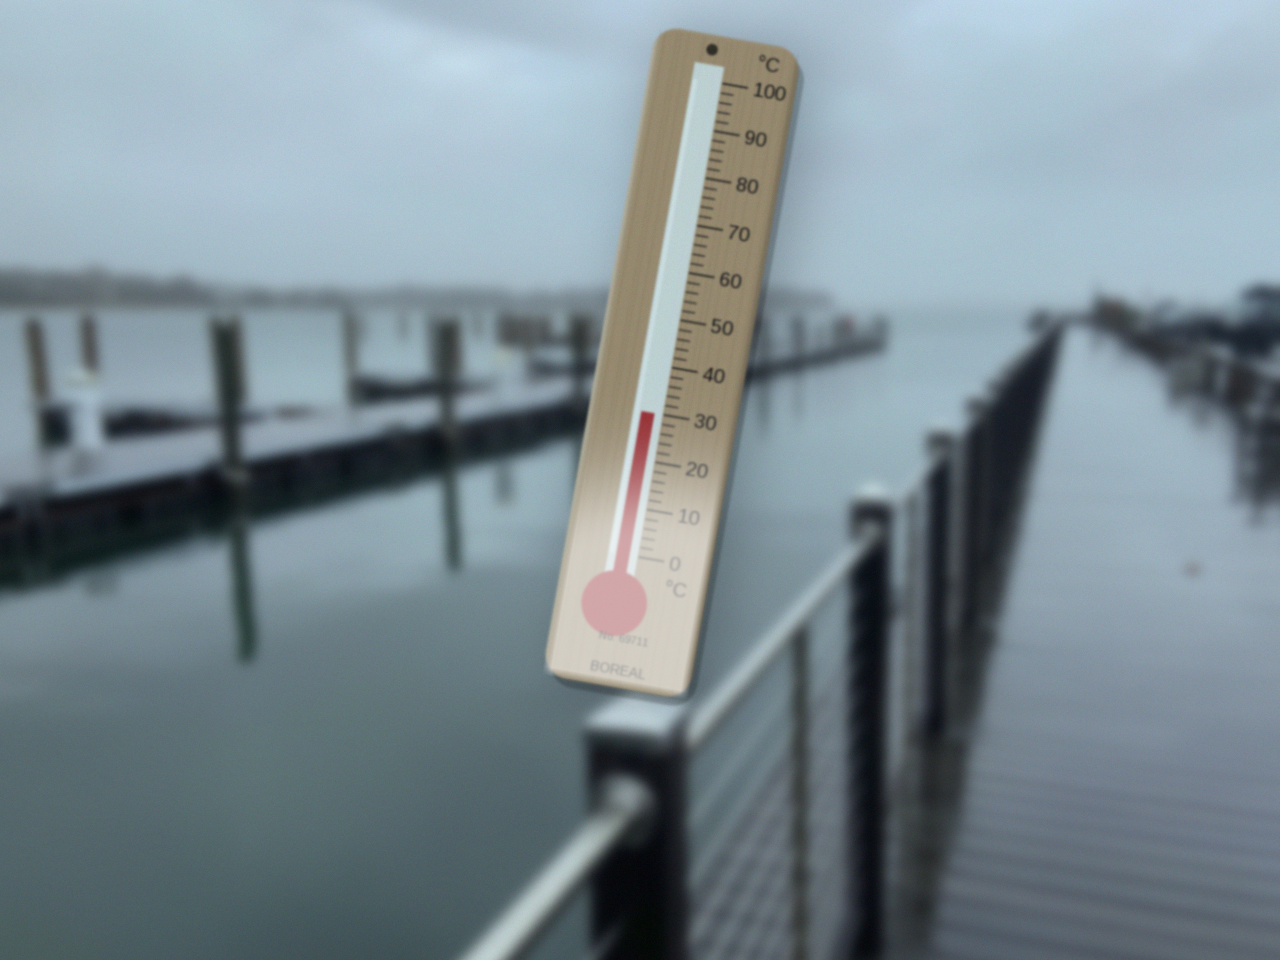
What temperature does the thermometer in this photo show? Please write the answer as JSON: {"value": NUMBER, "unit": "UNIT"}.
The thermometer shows {"value": 30, "unit": "°C"}
